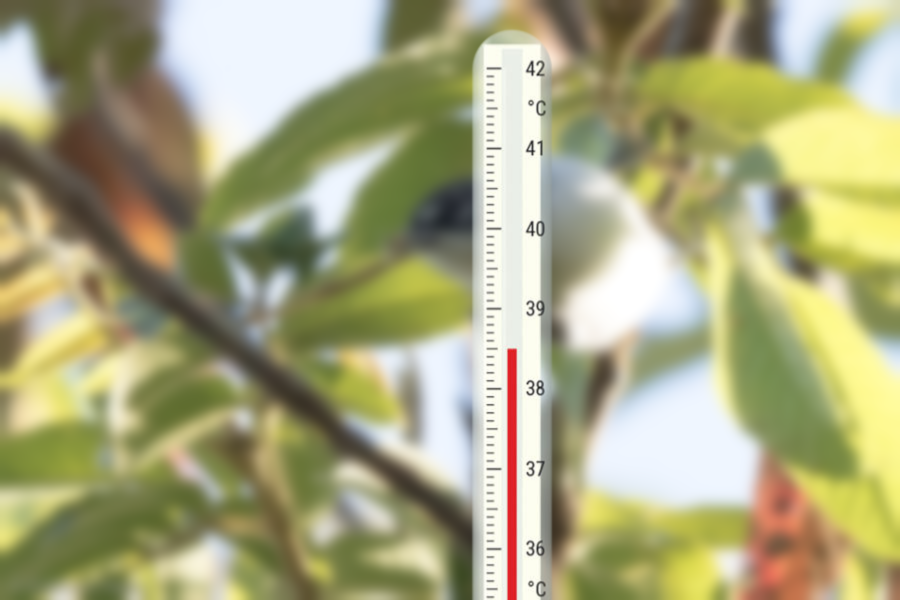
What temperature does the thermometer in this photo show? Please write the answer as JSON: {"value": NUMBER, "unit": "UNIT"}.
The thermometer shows {"value": 38.5, "unit": "°C"}
